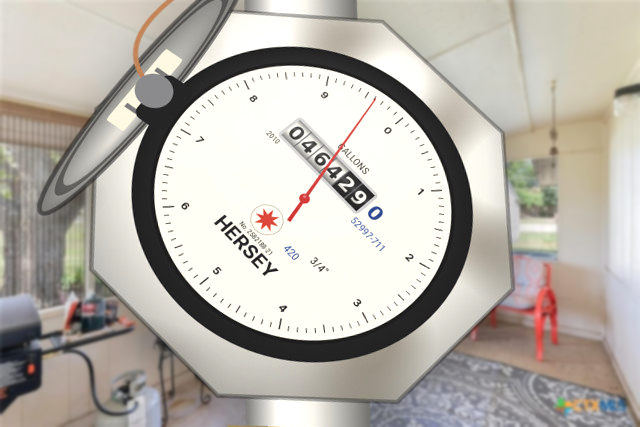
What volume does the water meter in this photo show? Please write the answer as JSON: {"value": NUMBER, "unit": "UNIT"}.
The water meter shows {"value": 464289.6, "unit": "gal"}
